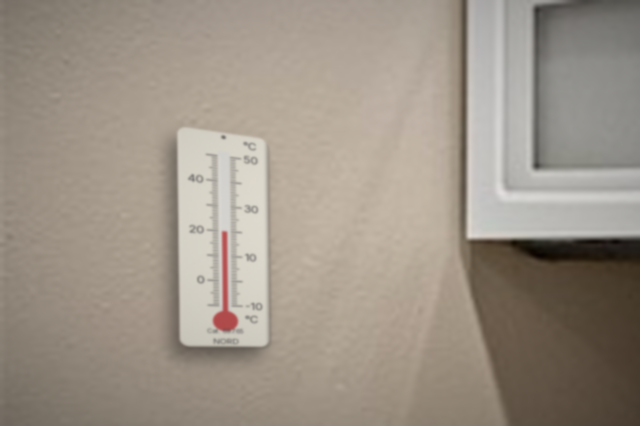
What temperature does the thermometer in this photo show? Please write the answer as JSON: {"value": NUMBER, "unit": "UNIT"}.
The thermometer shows {"value": 20, "unit": "°C"}
